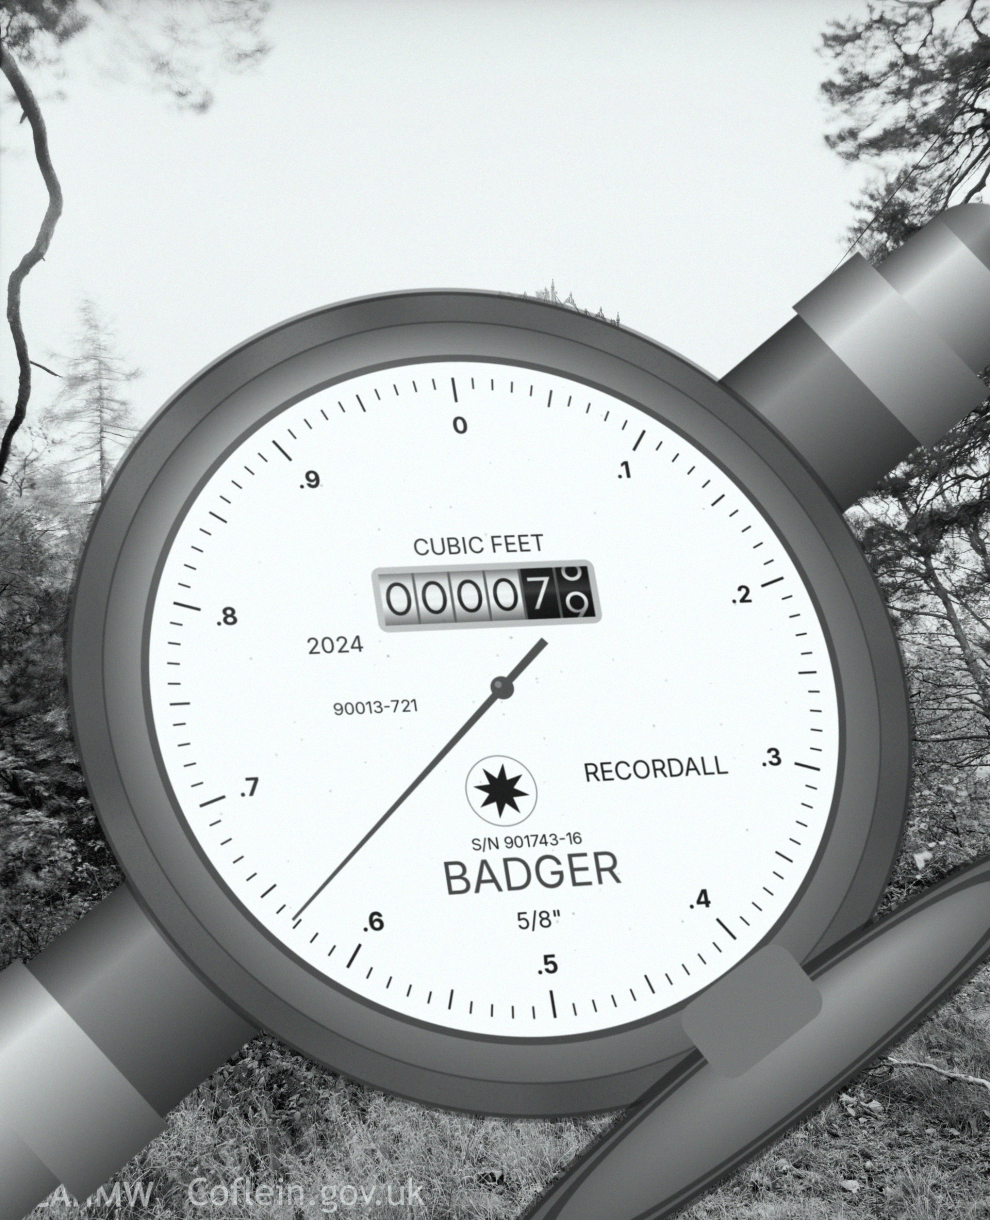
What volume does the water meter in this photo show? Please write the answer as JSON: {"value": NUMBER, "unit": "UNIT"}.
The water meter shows {"value": 78.63, "unit": "ft³"}
